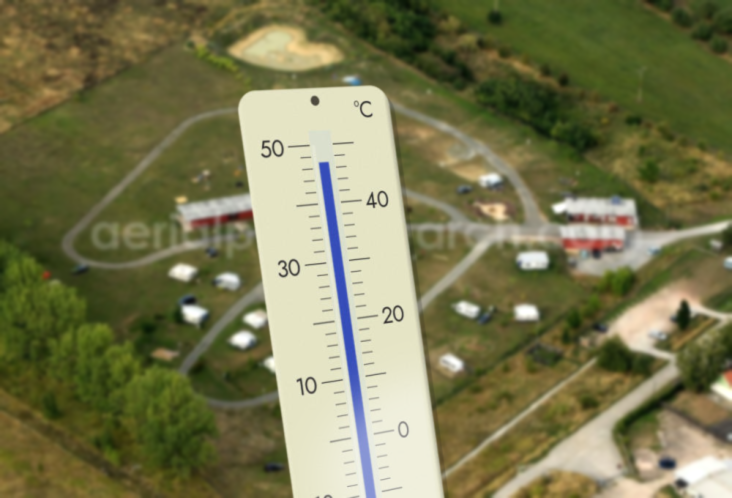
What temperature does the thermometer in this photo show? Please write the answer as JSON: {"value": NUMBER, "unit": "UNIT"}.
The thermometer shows {"value": 47, "unit": "°C"}
